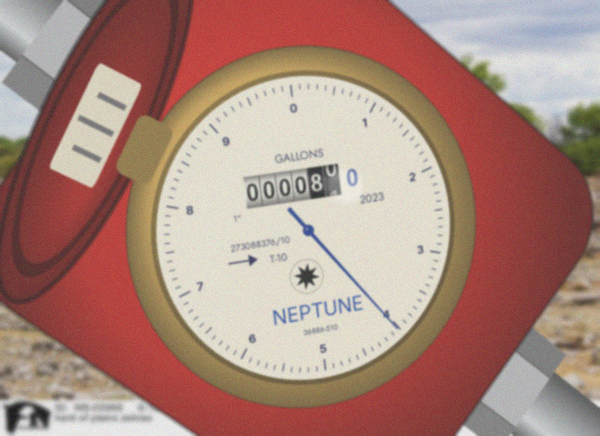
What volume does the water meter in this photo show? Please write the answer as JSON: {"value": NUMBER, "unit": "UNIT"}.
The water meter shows {"value": 804.0, "unit": "gal"}
